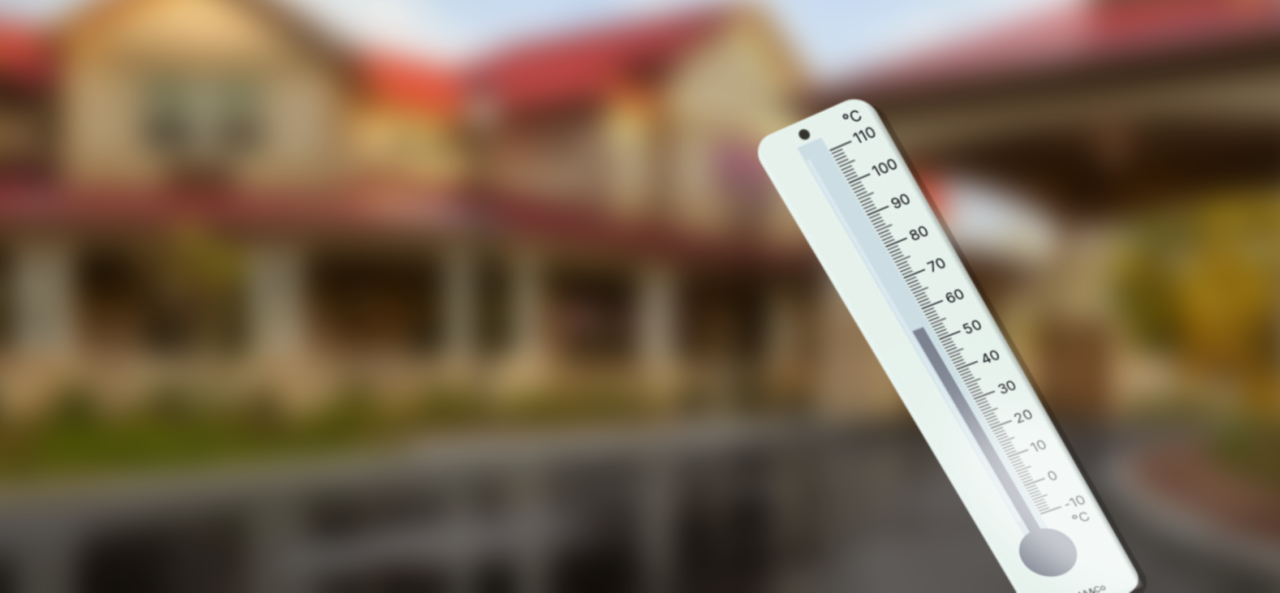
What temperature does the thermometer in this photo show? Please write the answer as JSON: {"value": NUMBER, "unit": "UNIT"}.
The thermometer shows {"value": 55, "unit": "°C"}
